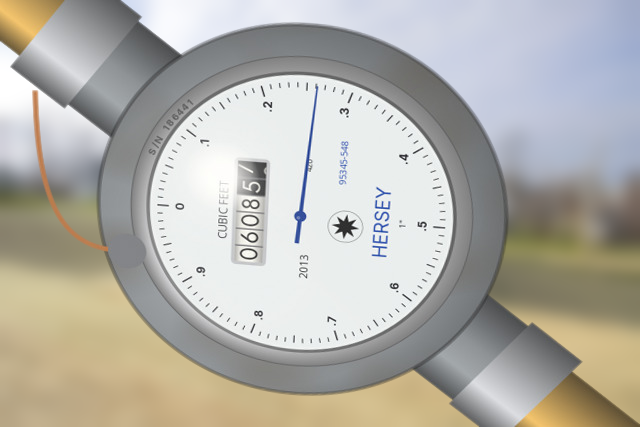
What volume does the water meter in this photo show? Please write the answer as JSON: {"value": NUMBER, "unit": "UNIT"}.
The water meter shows {"value": 60857.26, "unit": "ft³"}
